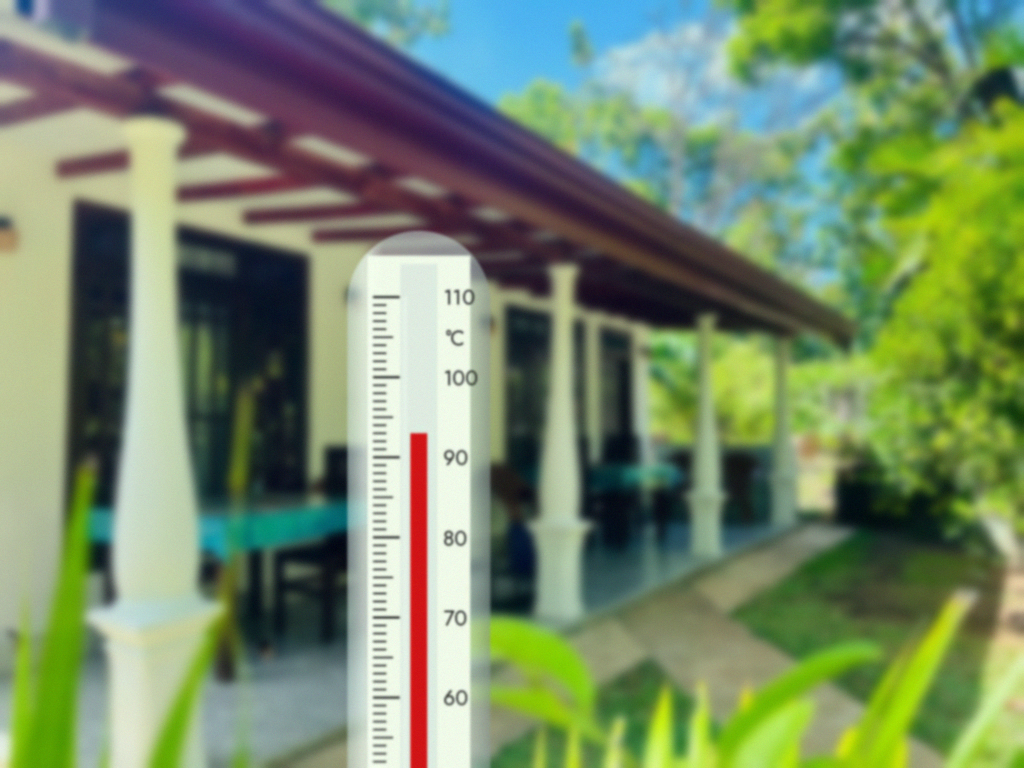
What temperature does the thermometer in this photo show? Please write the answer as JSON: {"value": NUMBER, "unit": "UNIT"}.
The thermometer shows {"value": 93, "unit": "°C"}
